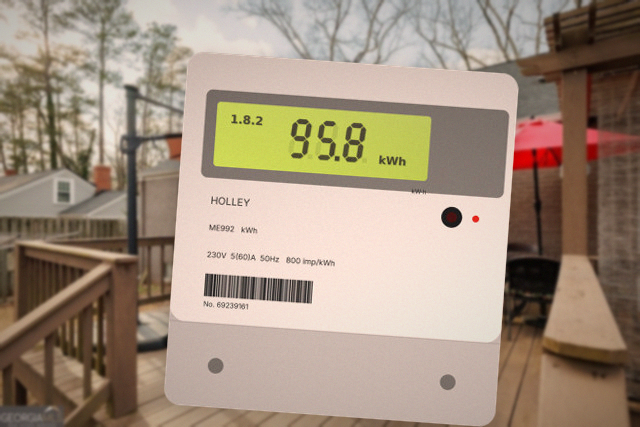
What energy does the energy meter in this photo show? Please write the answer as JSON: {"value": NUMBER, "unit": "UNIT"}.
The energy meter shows {"value": 95.8, "unit": "kWh"}
